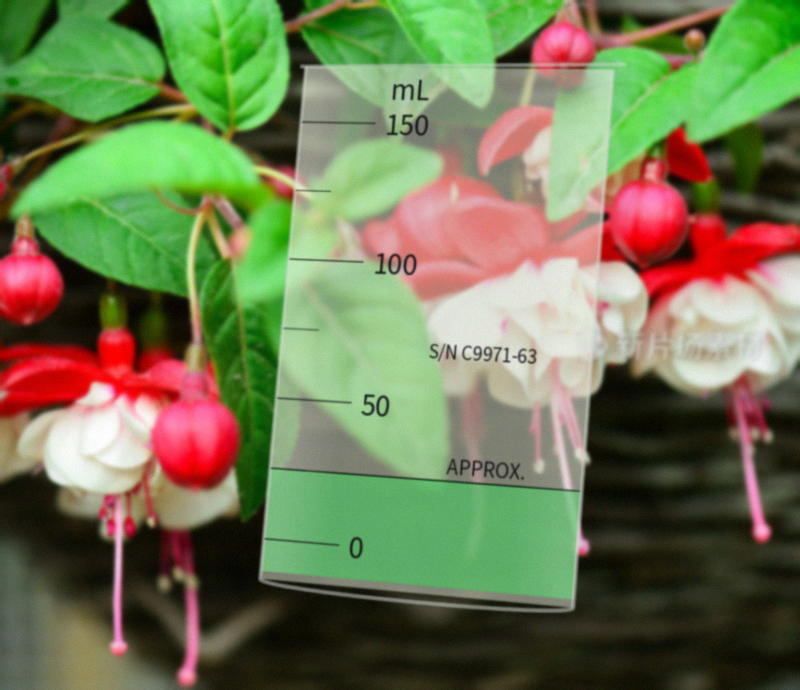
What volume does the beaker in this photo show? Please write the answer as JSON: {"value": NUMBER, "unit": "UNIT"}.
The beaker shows {"value": 25, "unit": "mL"}
